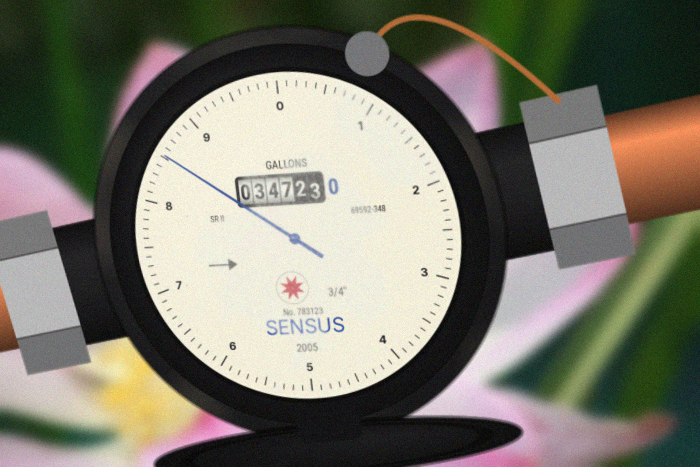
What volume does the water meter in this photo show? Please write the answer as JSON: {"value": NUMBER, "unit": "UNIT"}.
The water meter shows {"value": 347228.5, "unit": "gal"}
